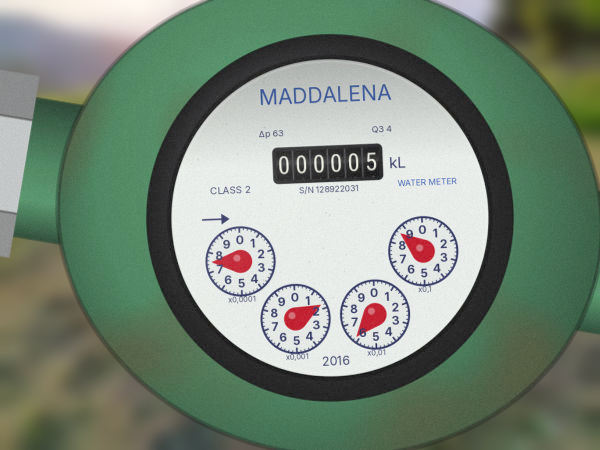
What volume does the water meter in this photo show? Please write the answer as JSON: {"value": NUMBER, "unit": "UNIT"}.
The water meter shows {"value": 5.8617, "unit": "kL"}
